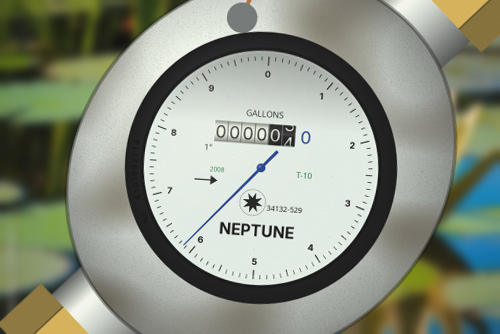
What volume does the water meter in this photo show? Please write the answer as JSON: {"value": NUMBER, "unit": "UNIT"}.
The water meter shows {"value": 36.1, "unit": "gal"}
